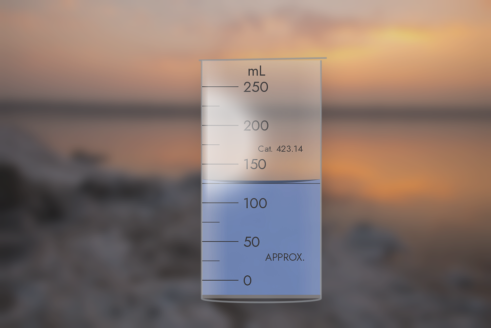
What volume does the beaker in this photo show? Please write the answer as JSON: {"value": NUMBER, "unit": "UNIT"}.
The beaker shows {"value": 125, "unit": "mL"}
